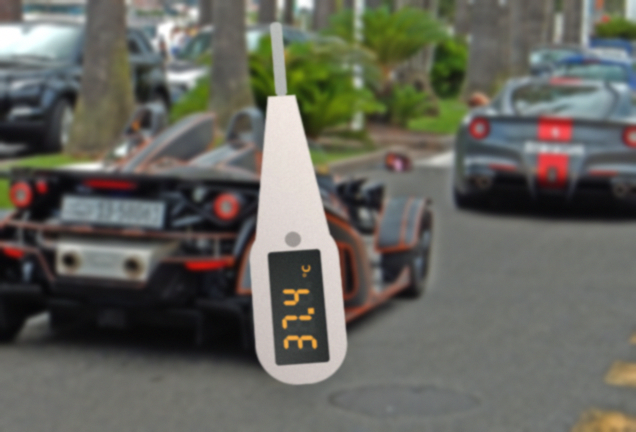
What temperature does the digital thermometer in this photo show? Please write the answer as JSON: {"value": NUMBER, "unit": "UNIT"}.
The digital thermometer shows {"value": 37.4, "unit": "°C"}
